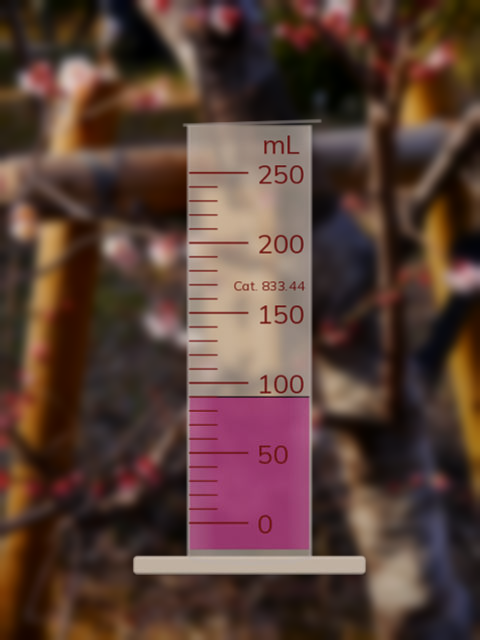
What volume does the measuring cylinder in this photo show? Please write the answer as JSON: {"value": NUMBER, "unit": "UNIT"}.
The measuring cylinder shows {"value": 90, "unit": "mL"}
